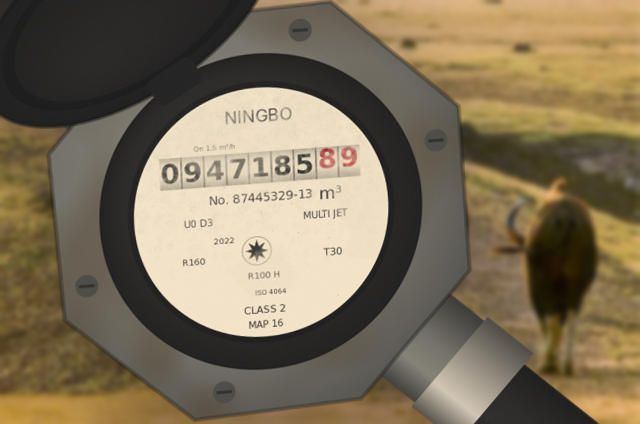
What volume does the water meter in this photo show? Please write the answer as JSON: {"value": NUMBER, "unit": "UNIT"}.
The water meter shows {"value": 947185.89, "unit": "m³"}
